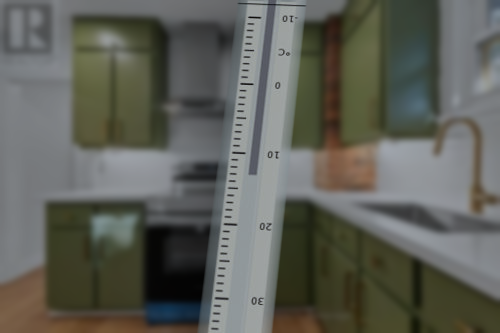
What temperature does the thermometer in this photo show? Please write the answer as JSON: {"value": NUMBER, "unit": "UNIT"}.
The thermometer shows {"value": 13, "unit": "°C"}
